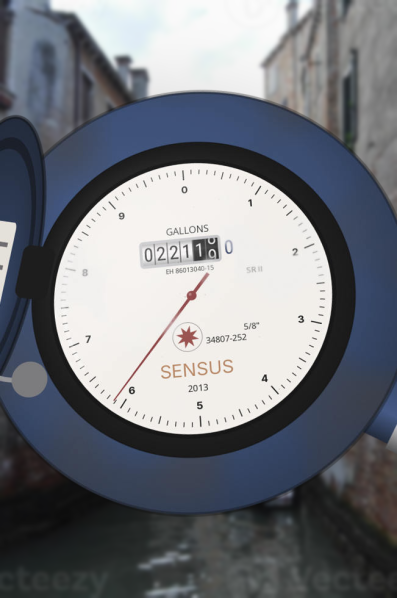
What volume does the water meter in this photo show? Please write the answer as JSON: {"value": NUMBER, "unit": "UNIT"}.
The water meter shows {"value": 221186.1, "unit": "gal"}
